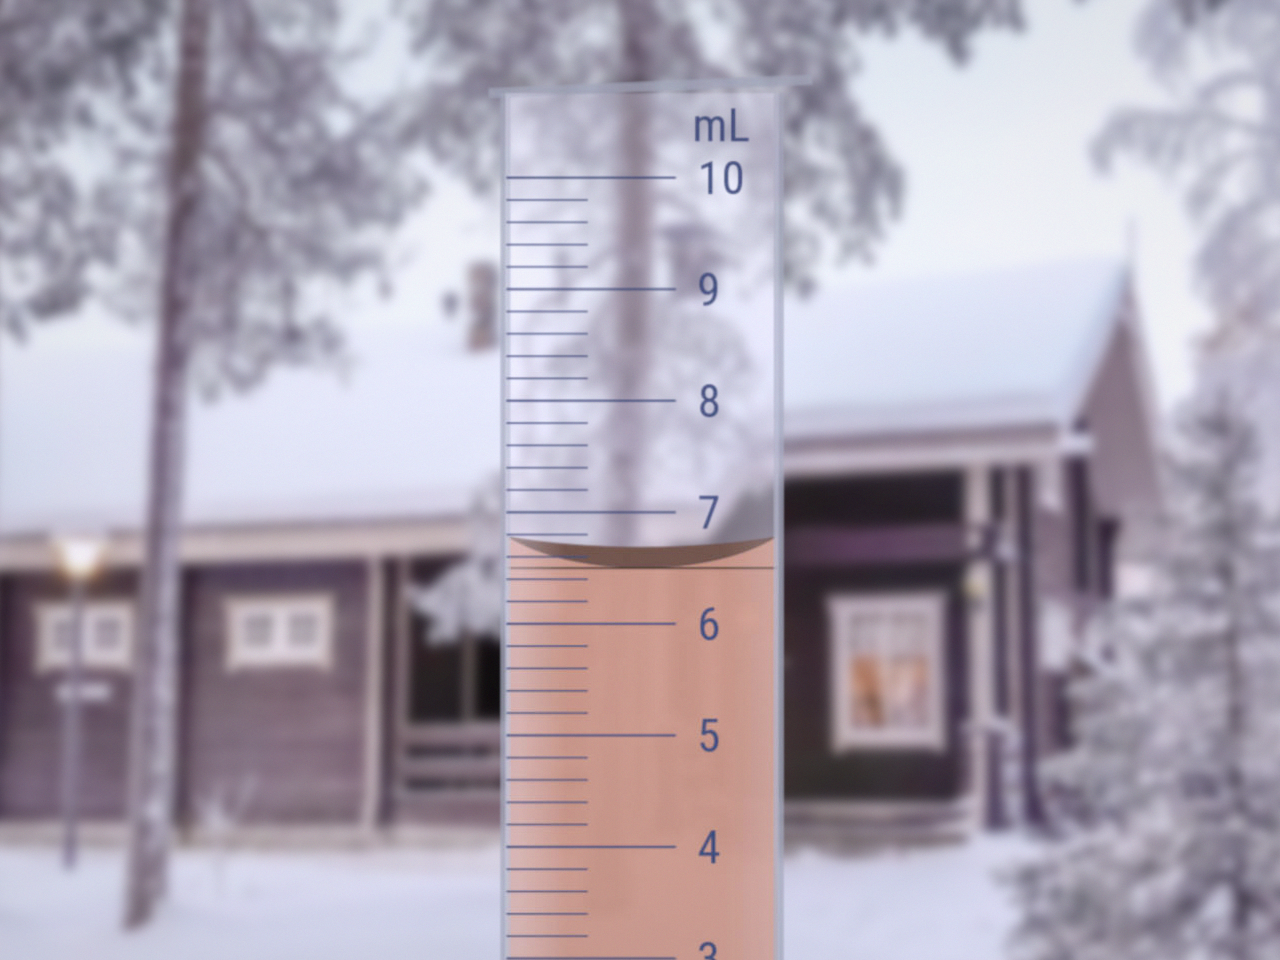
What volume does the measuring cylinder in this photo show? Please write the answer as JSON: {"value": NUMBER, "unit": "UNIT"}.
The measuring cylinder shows {"value": 6.5, "unit": "mL"}
